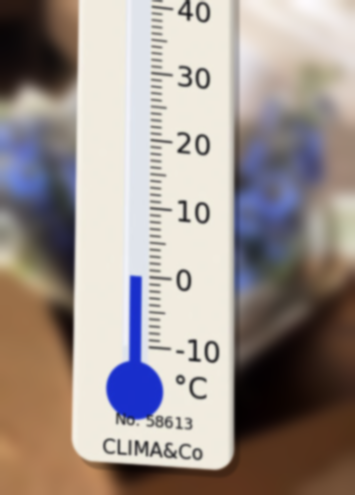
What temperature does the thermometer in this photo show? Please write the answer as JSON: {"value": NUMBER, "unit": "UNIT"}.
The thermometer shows {"value": 0, "unit": "°C"}
